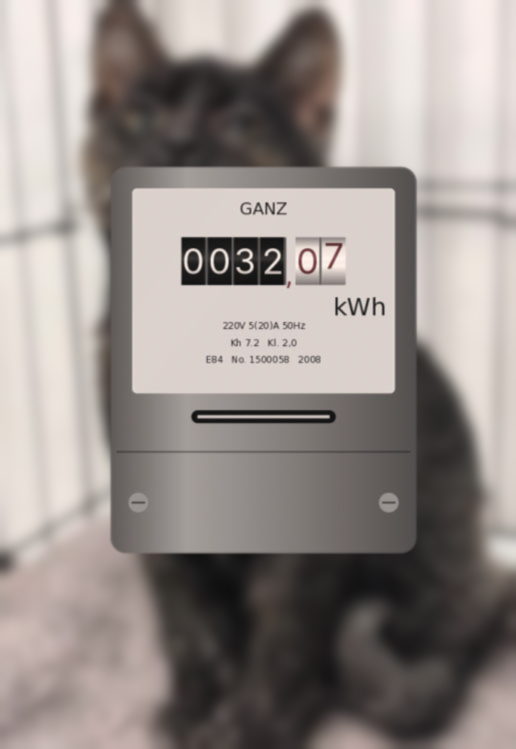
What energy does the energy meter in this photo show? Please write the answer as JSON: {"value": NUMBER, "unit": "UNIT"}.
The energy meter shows {"value": 32.07, "unit": "kWh"}
